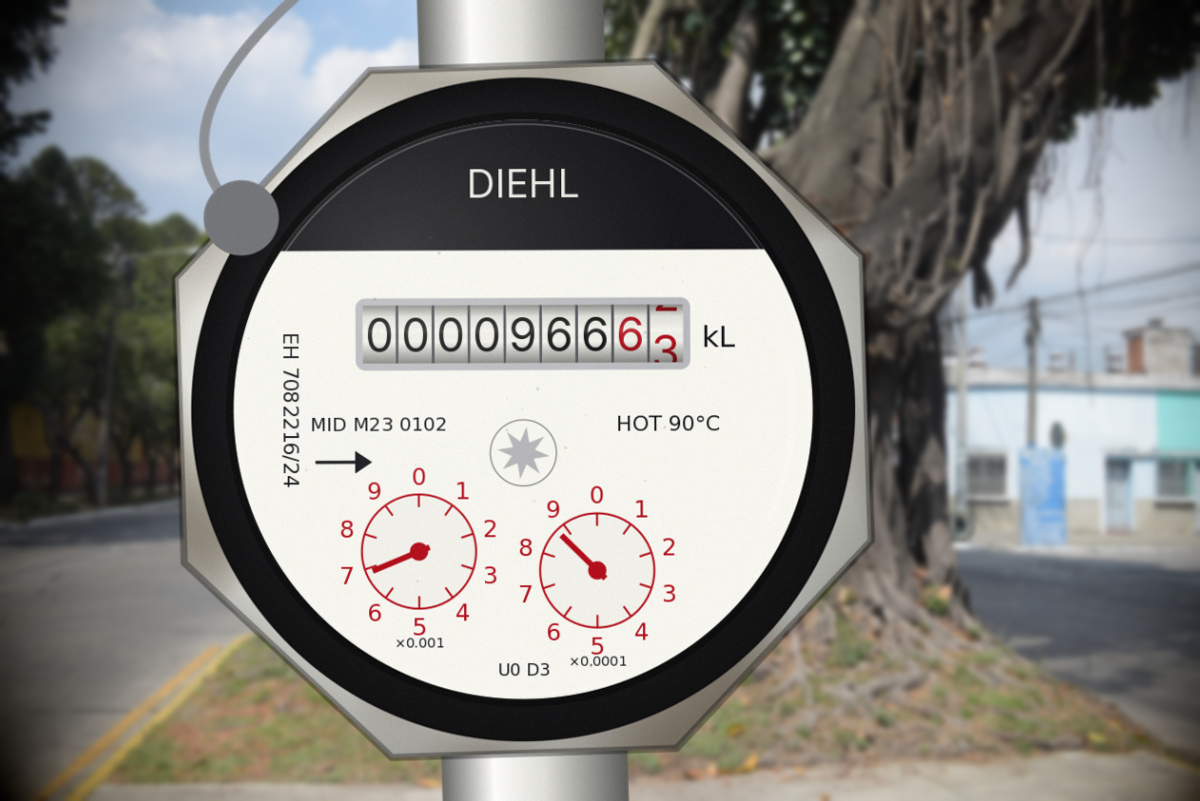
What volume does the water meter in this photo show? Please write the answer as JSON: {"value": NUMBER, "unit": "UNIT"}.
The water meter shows {"value": 966.6268, "unit": "kL"}
